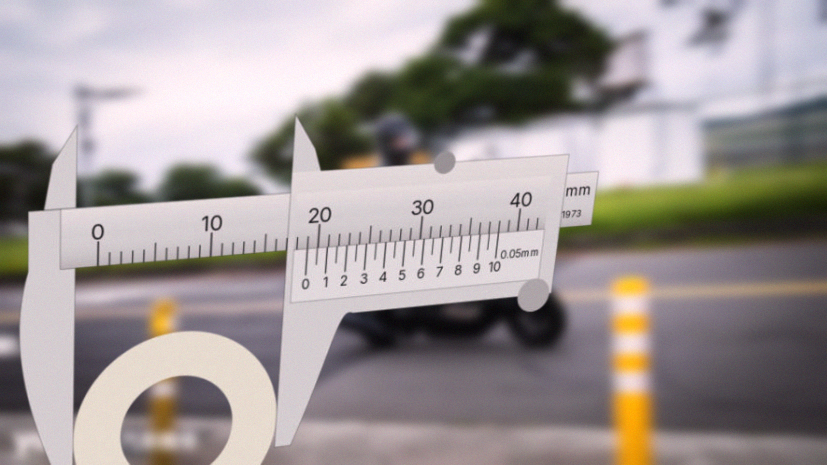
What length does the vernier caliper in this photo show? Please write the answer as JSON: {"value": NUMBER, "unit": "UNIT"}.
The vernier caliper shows {"value": 19.0, "unit": "mm"}
